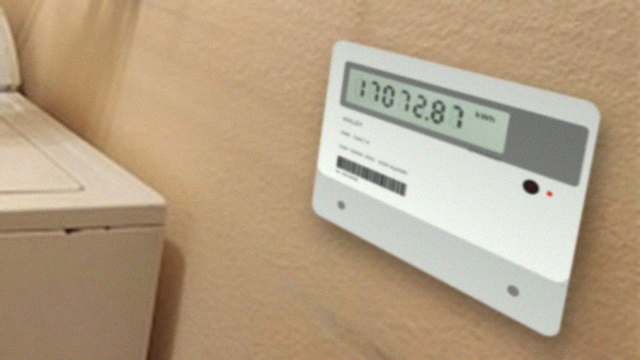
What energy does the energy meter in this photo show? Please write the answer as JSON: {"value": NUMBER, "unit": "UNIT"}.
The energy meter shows {"value": 17072.87, "unit": "kWh"}
